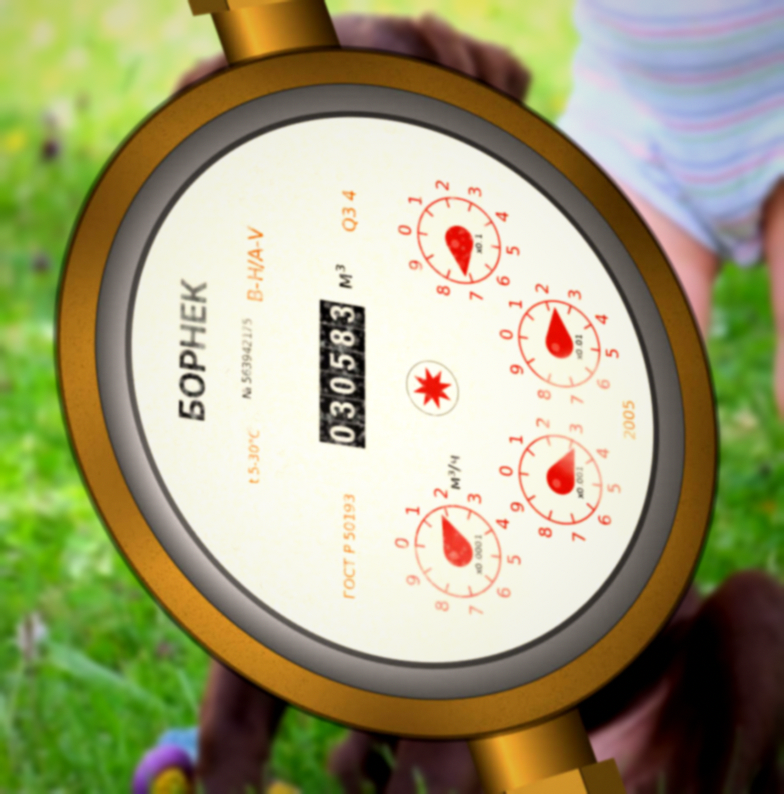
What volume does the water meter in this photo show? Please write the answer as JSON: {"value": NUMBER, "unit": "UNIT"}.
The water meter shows {"value": 30583.7231, "unit": "m³"}
